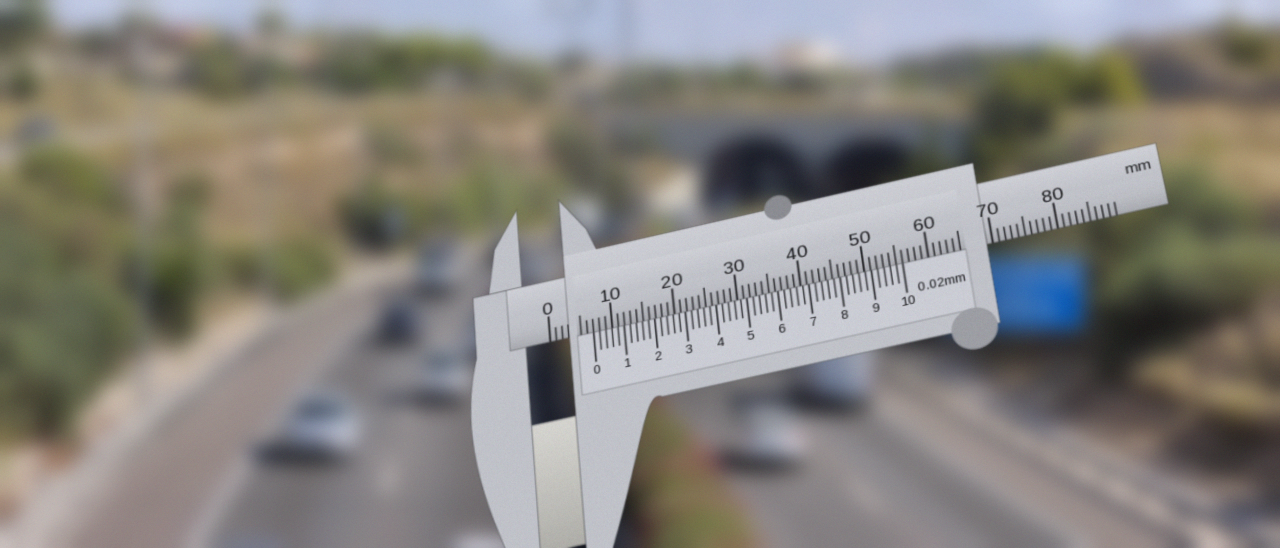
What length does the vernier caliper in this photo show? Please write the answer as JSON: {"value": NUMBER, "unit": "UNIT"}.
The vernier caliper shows {"value": 7.0, "unit": "mm"}
